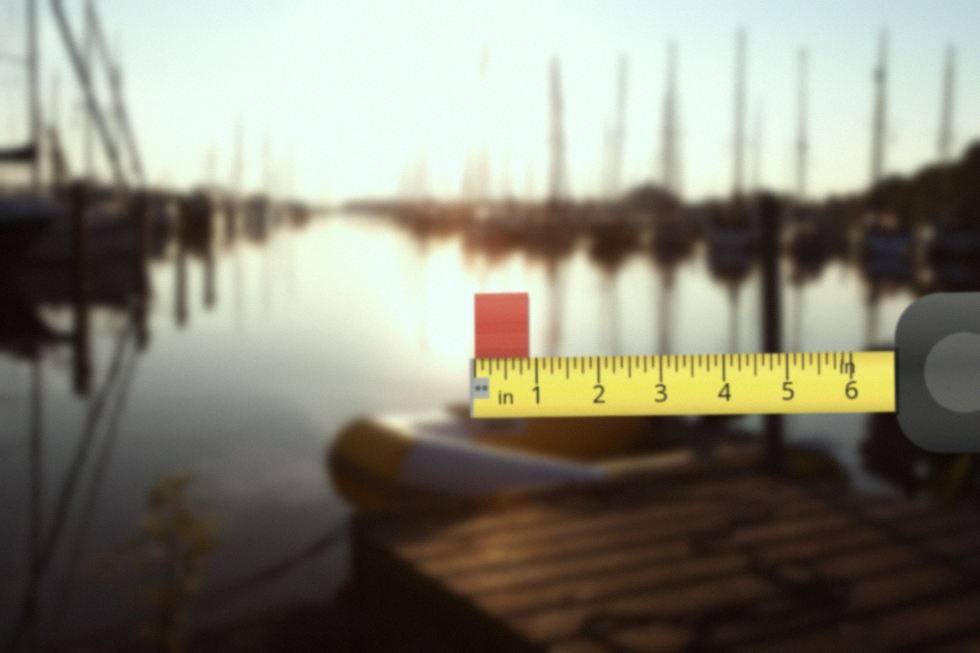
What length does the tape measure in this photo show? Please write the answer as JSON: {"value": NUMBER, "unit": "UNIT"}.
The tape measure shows {"value": 0.875, "unit": "in"}
